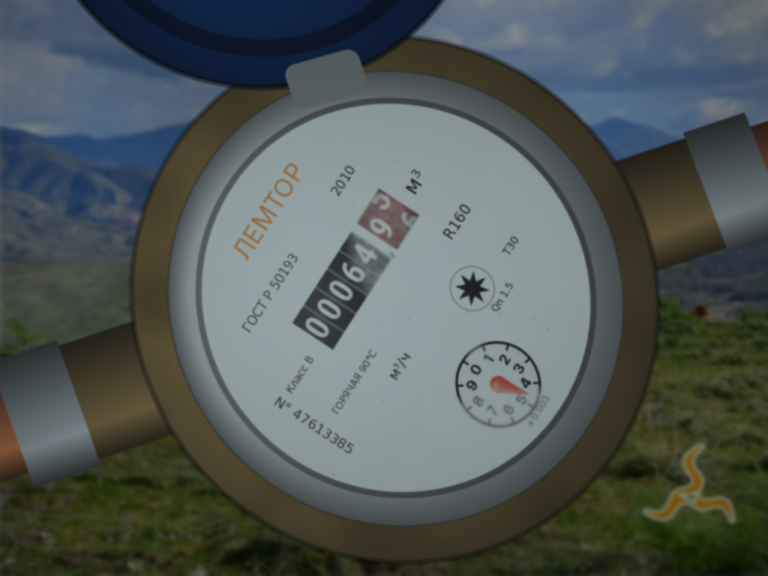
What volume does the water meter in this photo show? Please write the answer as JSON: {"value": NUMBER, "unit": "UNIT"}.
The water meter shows {"value": 64.954, "unit": "m³"}
